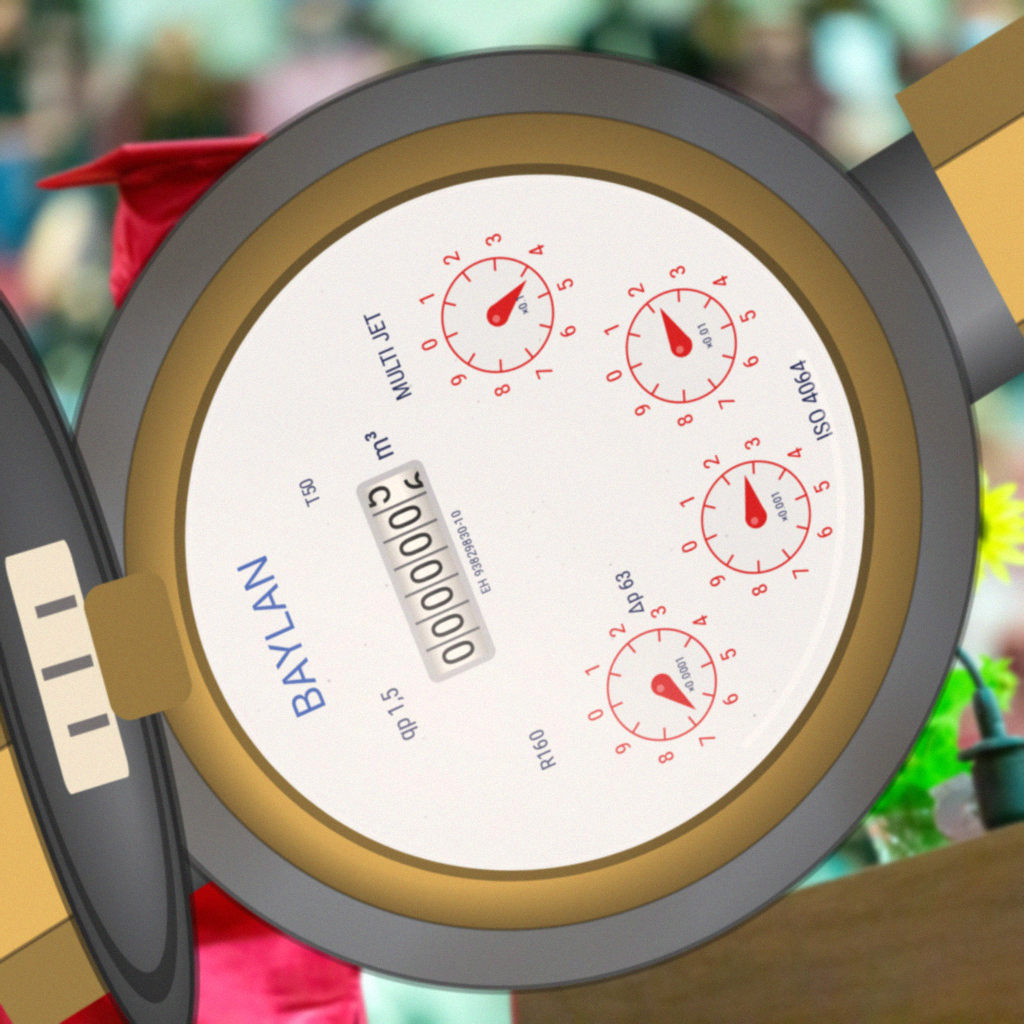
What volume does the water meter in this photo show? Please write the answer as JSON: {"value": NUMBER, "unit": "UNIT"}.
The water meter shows {"value": 5.4226, "unit": "m³"}
